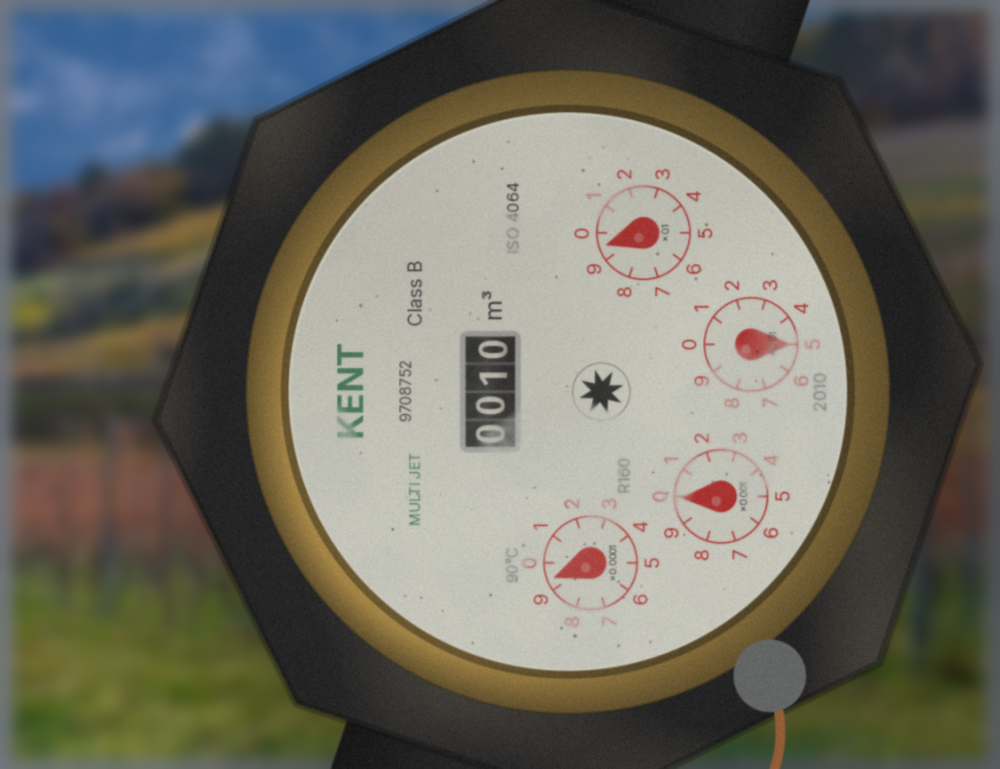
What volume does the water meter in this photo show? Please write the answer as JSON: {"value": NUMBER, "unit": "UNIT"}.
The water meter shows {"value": 9.9499, "unit": "m³"}
